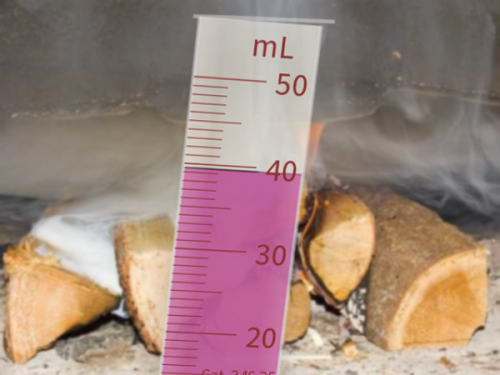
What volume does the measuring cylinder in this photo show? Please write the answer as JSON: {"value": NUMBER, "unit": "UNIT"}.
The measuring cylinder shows {"value": 39.5, "unit": "mL"}
